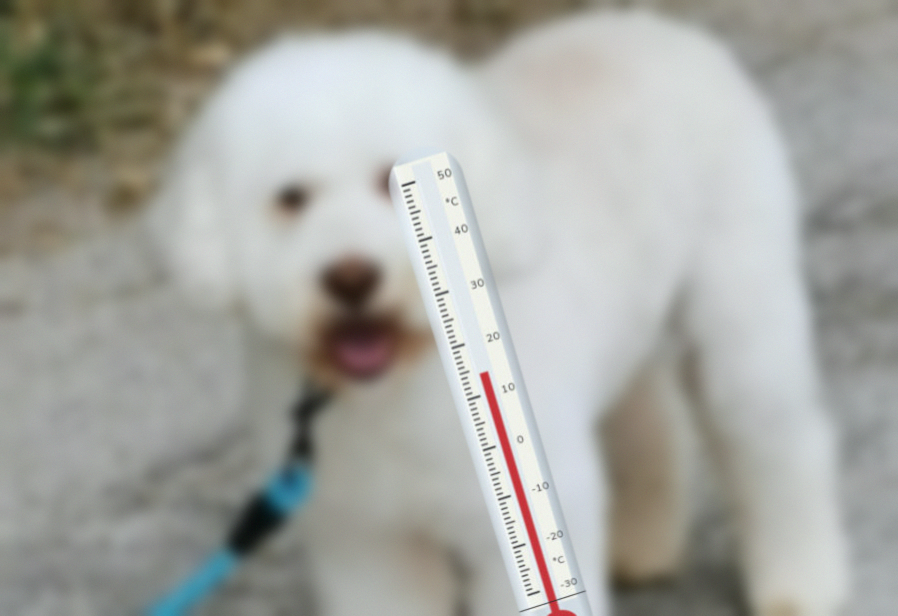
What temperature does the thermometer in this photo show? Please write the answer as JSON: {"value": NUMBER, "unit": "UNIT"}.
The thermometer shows {"value": 14, "unit": "°C"}
